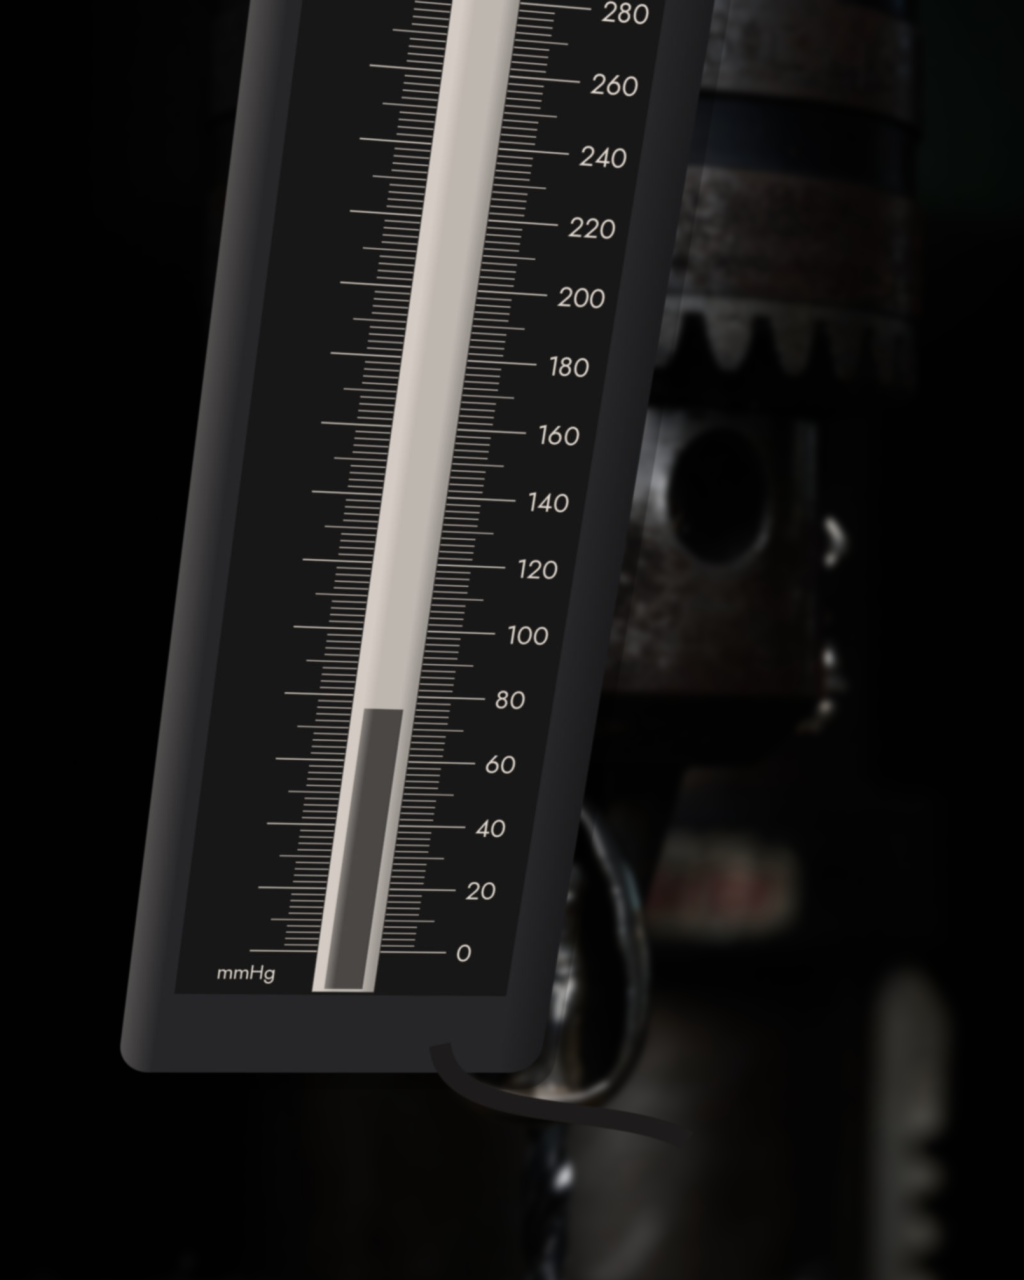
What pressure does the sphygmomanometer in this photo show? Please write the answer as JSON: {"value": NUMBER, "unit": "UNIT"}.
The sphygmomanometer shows {"value": 76, "unit": "mmHg"}
